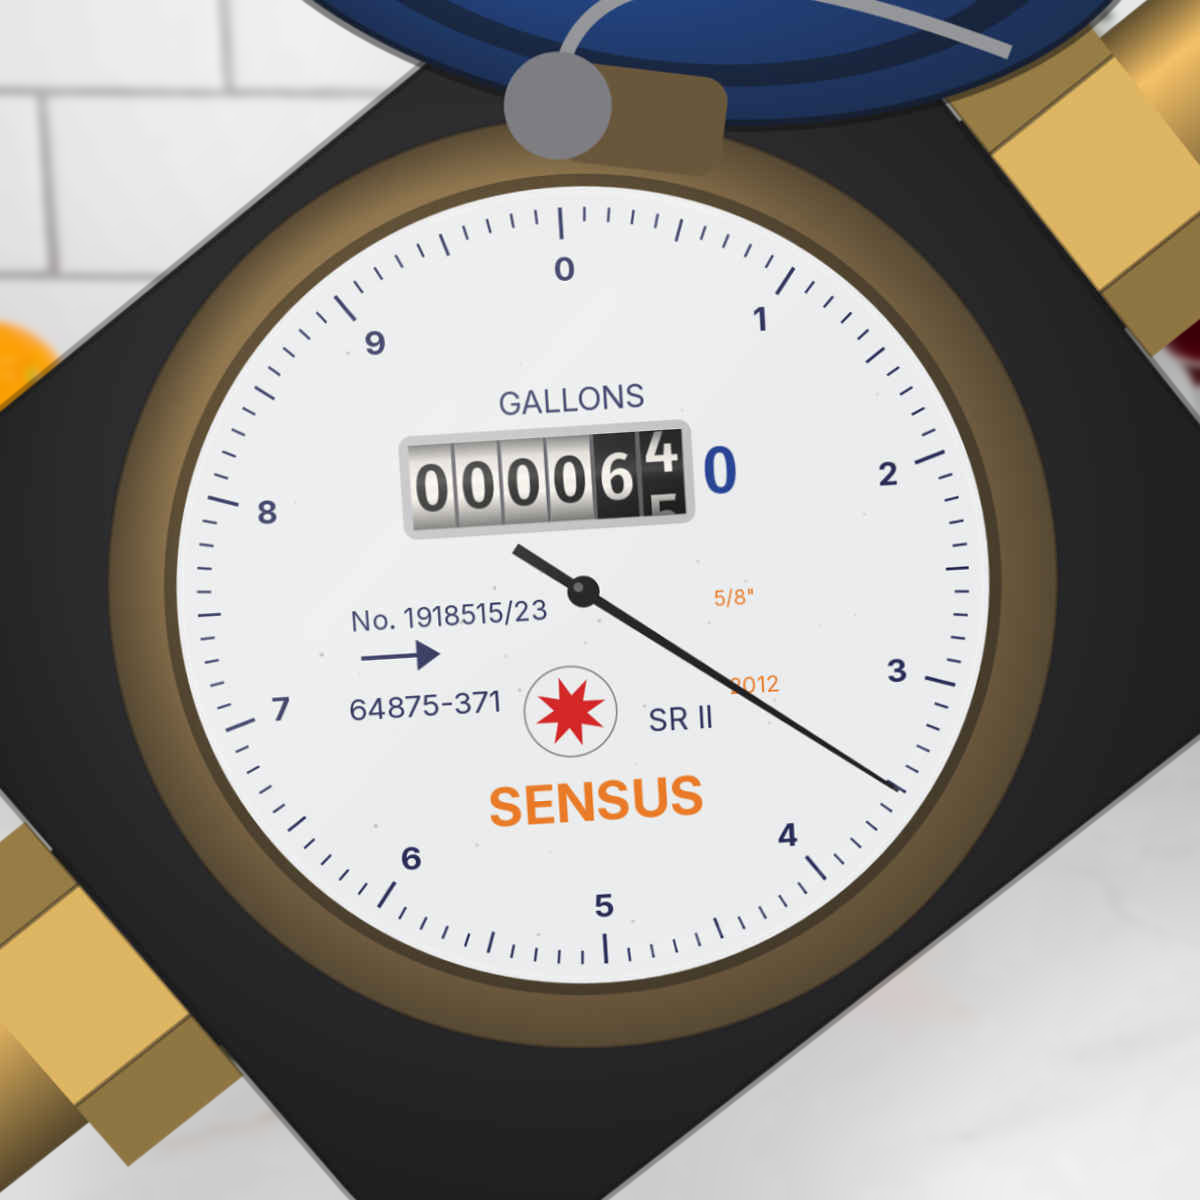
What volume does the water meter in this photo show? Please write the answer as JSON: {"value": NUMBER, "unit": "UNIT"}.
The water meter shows {"value": 643.5, "unit": "gal"}
